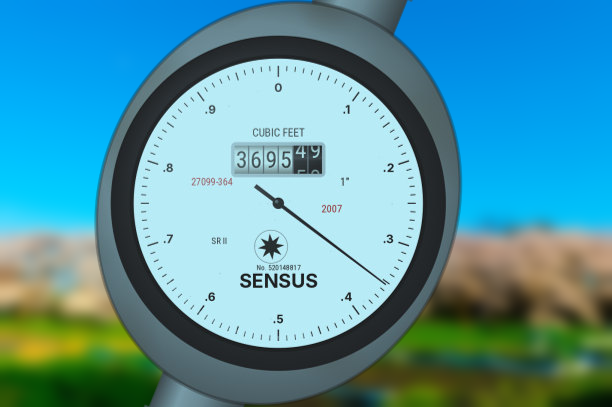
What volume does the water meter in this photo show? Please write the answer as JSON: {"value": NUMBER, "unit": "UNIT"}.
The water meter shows {"value": 369549.35, "unit": "ft³"}
